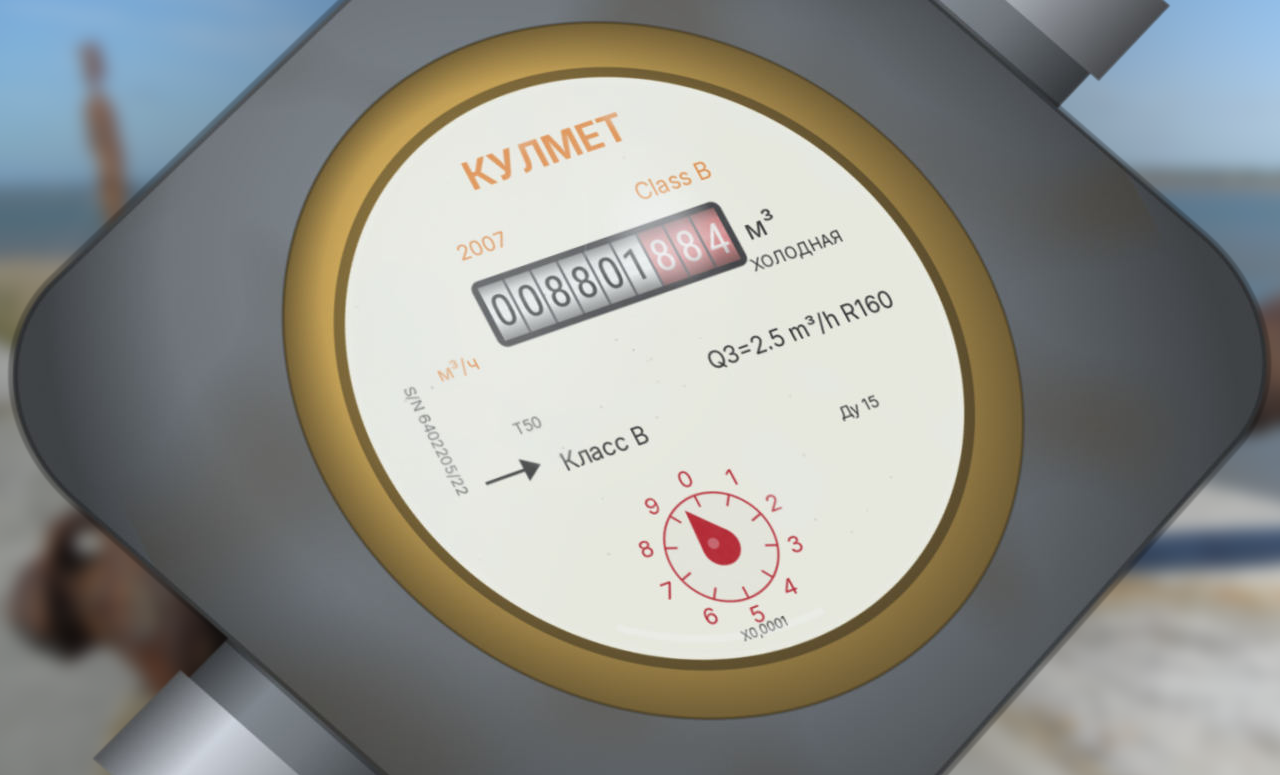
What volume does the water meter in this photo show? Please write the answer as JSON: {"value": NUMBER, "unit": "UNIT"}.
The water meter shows {"value": 8801.8839, "unit": "m³"}
